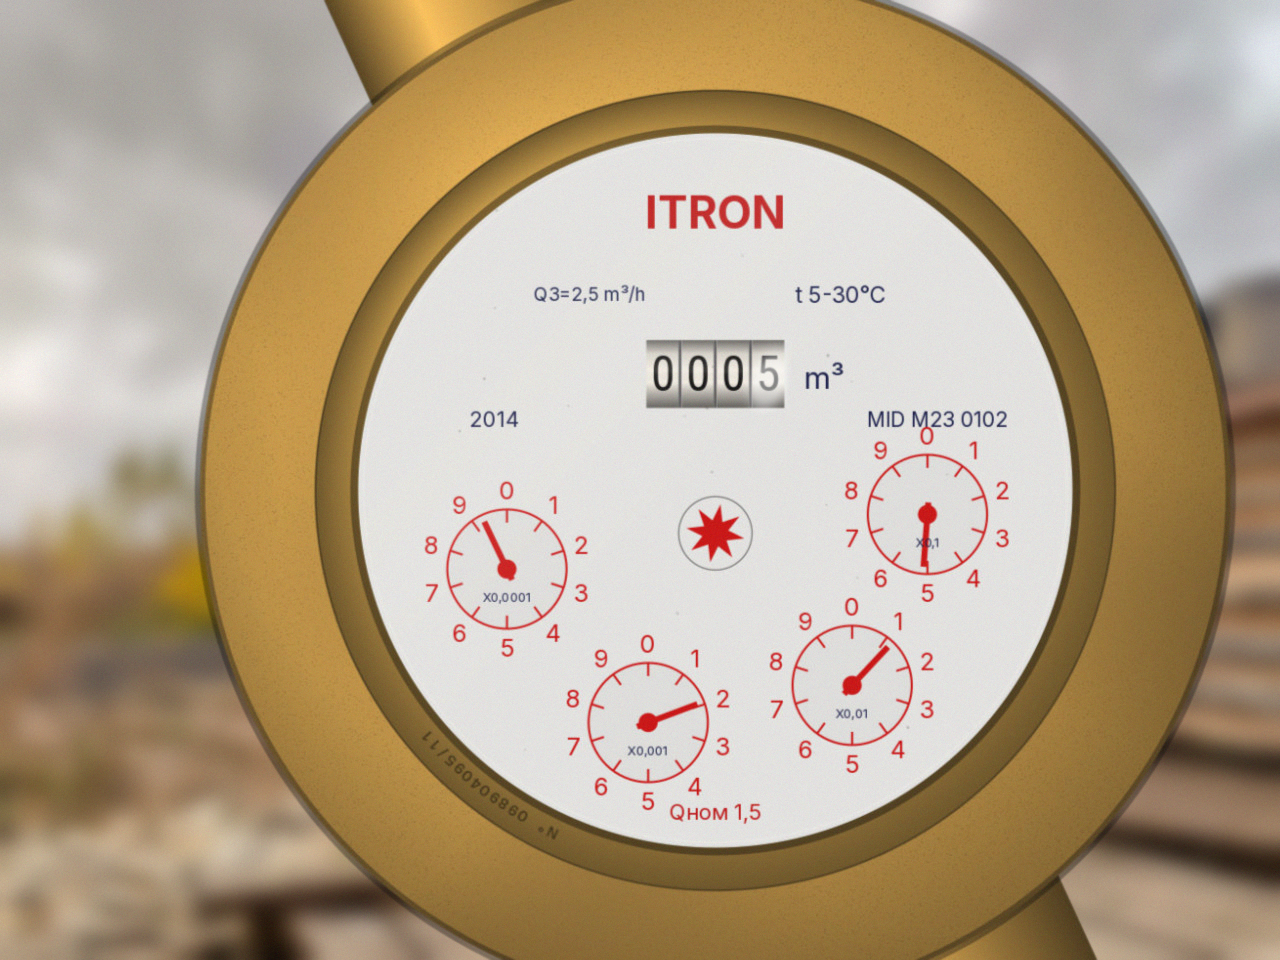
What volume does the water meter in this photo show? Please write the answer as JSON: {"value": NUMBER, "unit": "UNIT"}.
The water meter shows {"value": 5.5119, "unit": "m³"}
